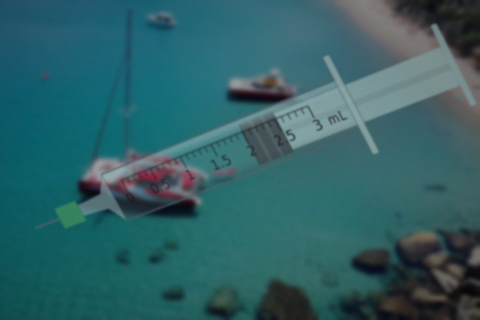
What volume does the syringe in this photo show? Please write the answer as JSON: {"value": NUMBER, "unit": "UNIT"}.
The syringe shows {"value": 2, "unit": "mL"}
